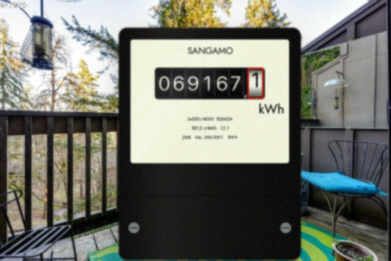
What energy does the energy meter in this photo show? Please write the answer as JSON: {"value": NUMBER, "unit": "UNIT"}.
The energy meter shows {"value": 69167.1, "unit": "kWh"}
